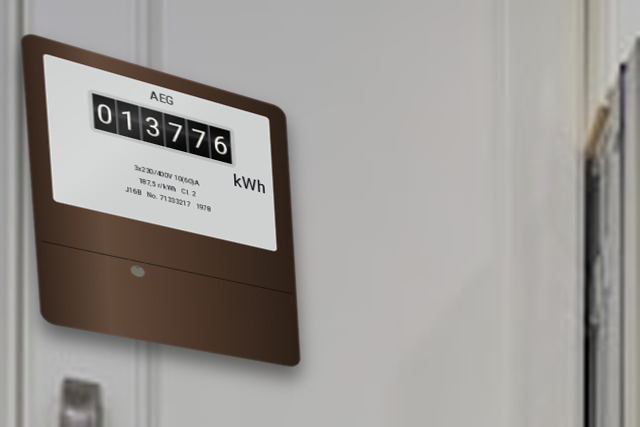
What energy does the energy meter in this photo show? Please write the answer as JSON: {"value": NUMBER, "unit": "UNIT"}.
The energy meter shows {"value": 13776, "unit": "kWh"}
